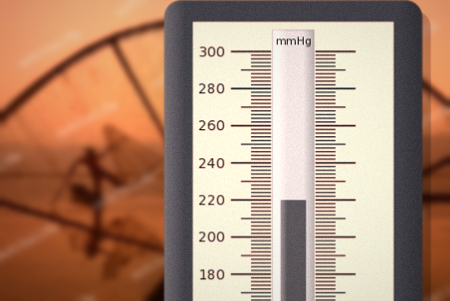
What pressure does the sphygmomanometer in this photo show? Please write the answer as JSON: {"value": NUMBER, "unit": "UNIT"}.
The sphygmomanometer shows {"value": 220, "unit": "mmHg"}
